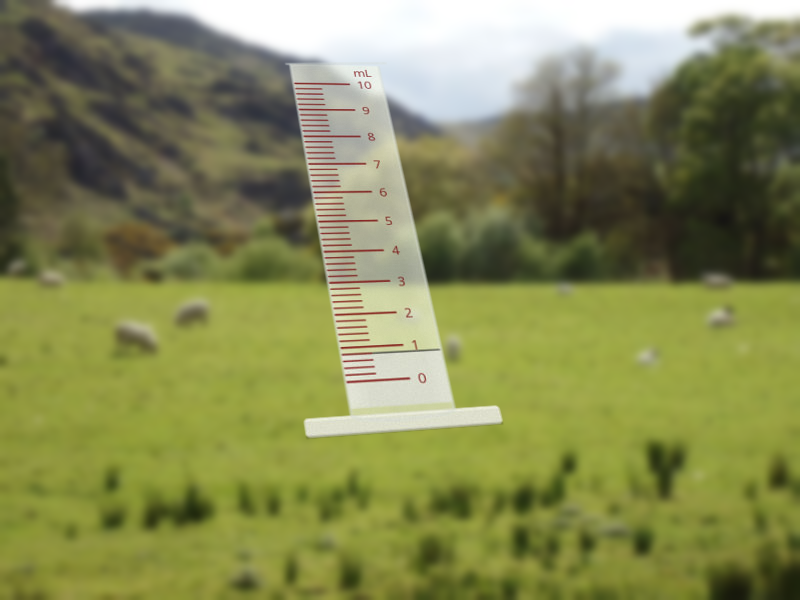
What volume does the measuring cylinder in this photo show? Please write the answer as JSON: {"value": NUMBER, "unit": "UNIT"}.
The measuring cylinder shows {"value": 0.8, "unit": "mL"}
